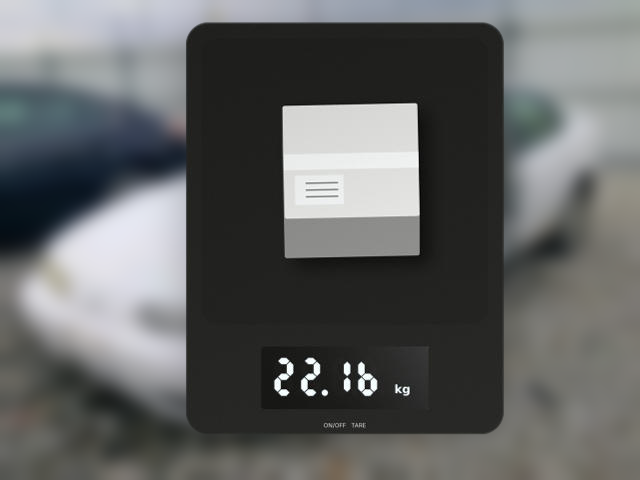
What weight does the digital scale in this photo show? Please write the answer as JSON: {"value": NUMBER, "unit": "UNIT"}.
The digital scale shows {"value": 22.16, "unit": "kg"}
